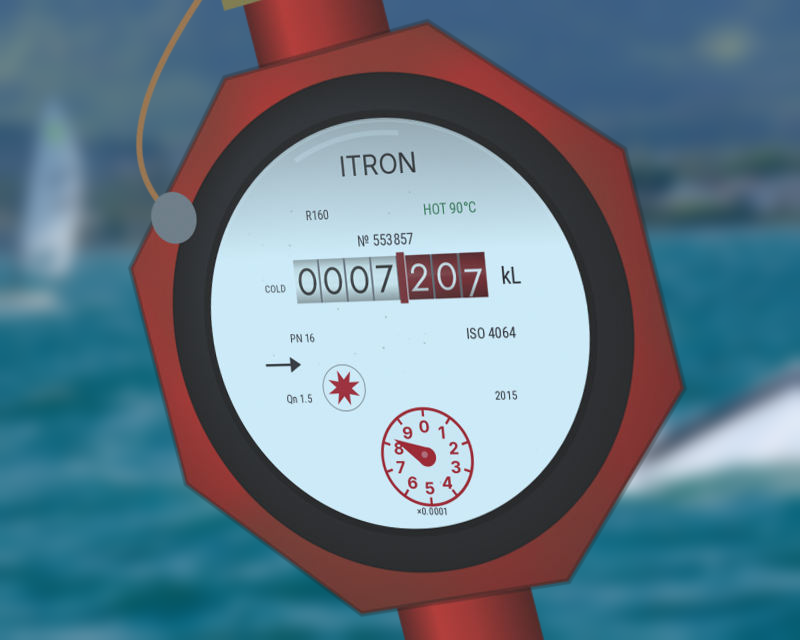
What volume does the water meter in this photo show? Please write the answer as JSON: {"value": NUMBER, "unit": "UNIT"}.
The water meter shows {"value": 7.2068, "unit": "kL"}
